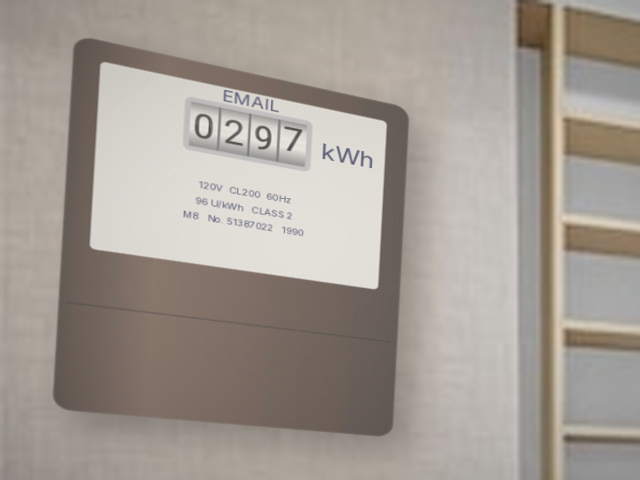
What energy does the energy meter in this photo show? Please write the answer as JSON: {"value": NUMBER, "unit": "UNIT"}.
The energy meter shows {"value": 297, "unit": "kWh"}
